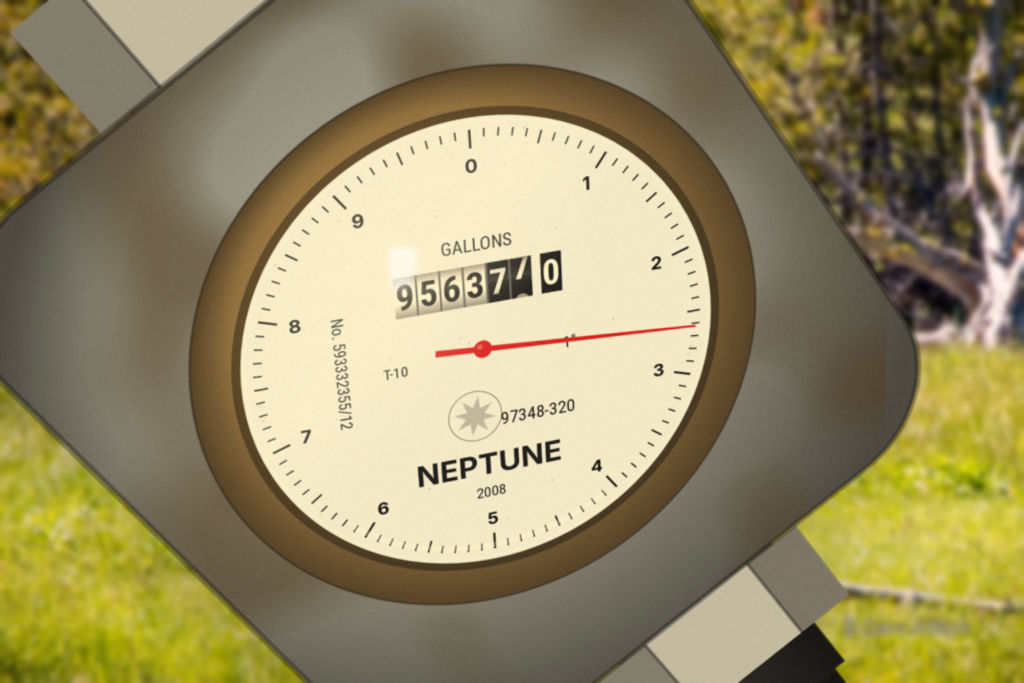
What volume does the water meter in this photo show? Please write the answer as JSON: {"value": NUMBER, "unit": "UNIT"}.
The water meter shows {"value": 9563772.6, "unit": "gal"}
